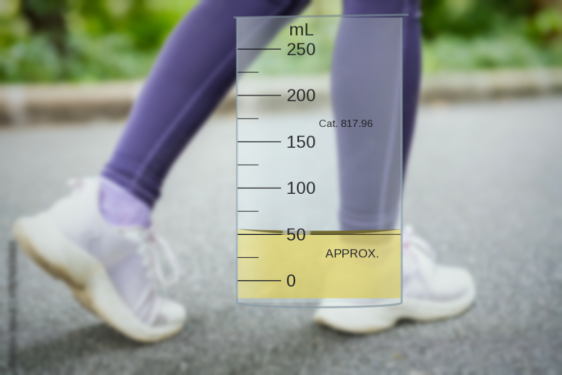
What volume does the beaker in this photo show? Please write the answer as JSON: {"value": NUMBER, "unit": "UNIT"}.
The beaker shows {"value": 50, "unit": "mL"}
